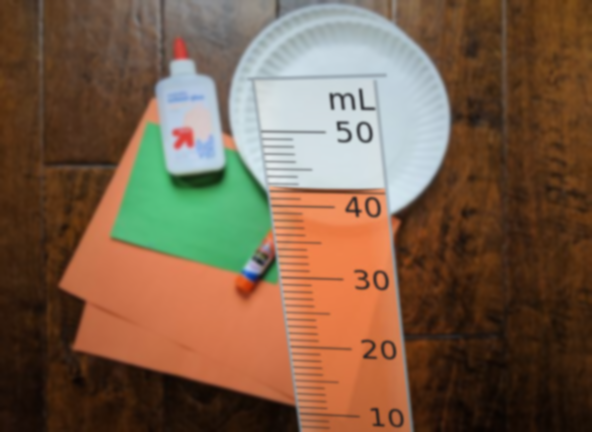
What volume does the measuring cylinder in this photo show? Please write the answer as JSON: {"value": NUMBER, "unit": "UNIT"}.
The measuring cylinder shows {"value": 42, "unit": "mL"}
